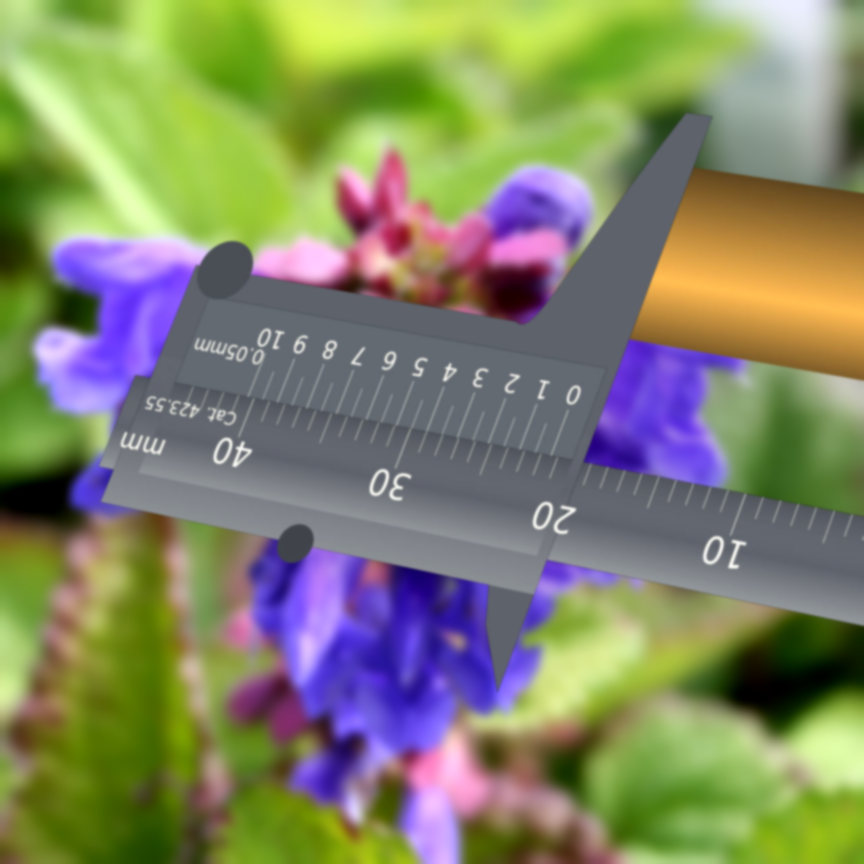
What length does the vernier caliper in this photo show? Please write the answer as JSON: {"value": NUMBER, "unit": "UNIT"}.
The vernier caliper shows {"value": 21.4, "unit": "mm"}
